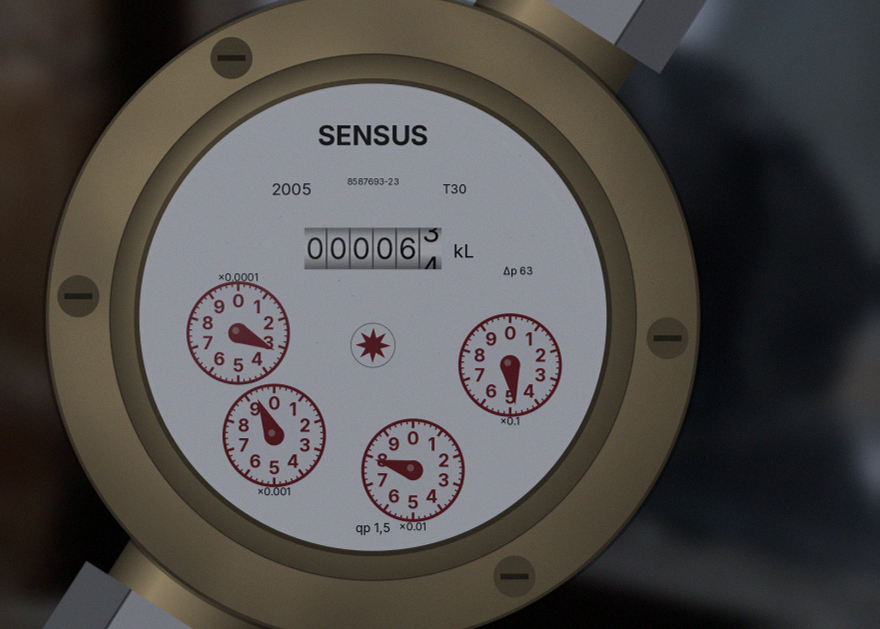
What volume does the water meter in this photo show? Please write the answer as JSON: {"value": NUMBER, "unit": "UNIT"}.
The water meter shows {"value": 63.4793, "unit": "kL"}
